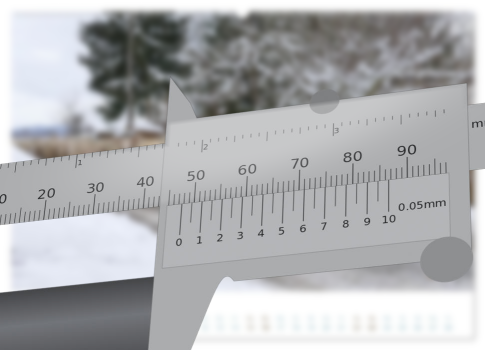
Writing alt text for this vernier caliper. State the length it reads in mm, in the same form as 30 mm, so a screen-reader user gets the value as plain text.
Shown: 47.6 mm
